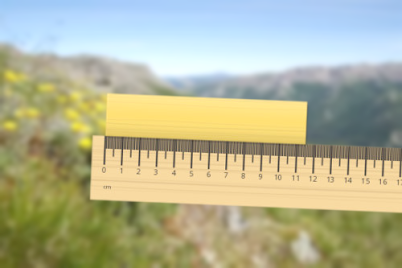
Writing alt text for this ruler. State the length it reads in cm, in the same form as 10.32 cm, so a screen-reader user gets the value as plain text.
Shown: 11.5 cm
